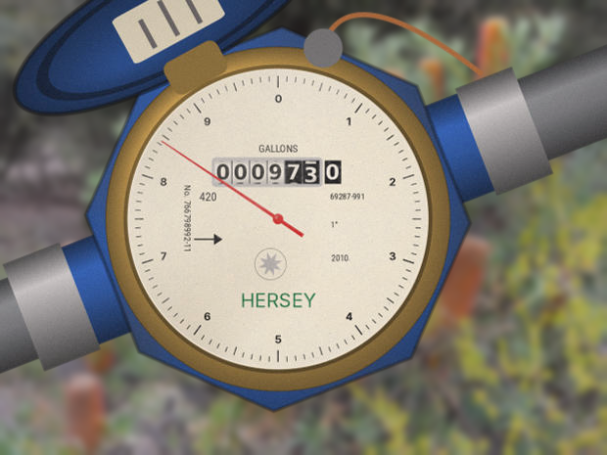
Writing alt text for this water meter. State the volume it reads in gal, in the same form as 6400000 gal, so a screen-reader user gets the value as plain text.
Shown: 9728.4 gal
